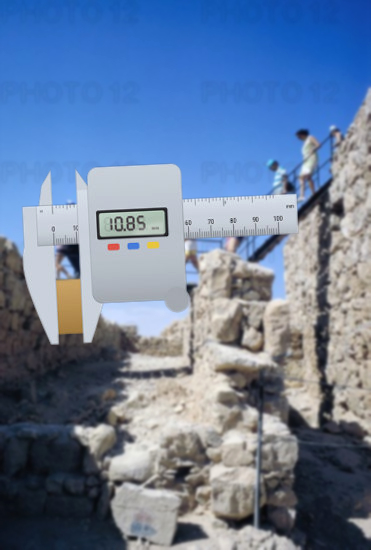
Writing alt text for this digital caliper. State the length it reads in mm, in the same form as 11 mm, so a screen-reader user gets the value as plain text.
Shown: 10.85 mm
